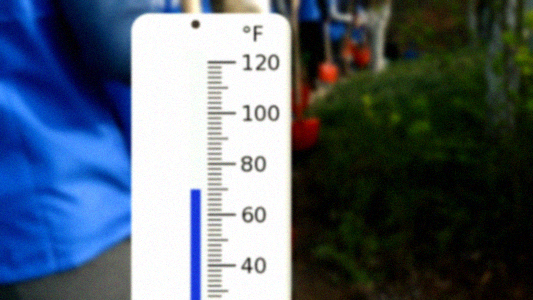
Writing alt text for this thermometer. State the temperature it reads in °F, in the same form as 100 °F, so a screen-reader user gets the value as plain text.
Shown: 70 °F
